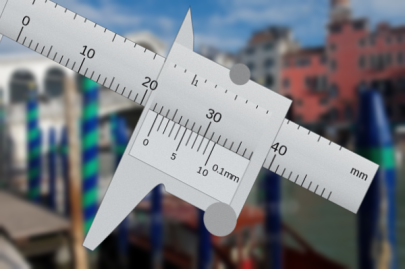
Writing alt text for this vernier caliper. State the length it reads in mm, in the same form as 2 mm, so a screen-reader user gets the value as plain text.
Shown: 22.8 mm
